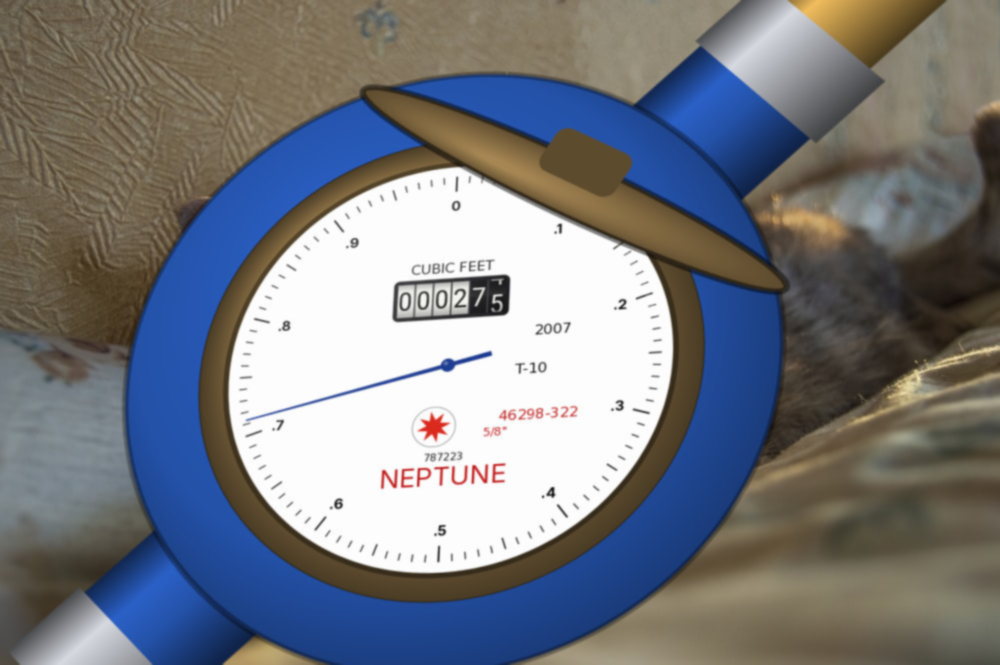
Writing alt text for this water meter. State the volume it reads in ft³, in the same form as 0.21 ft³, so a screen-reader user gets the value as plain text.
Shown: 274.71 ft³
